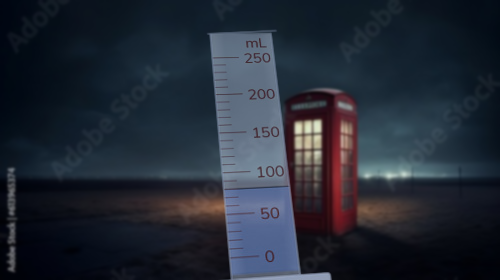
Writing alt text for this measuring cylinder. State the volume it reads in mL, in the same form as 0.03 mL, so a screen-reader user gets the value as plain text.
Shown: 80 mL
